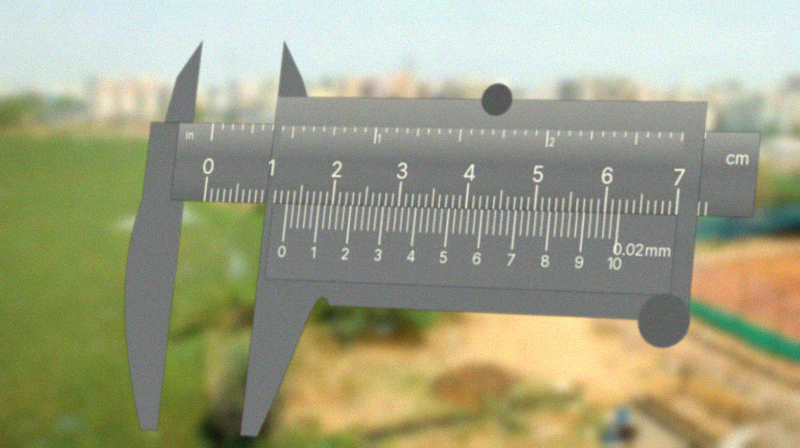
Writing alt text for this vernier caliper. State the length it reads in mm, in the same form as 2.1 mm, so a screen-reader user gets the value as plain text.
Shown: 13.0 mm
